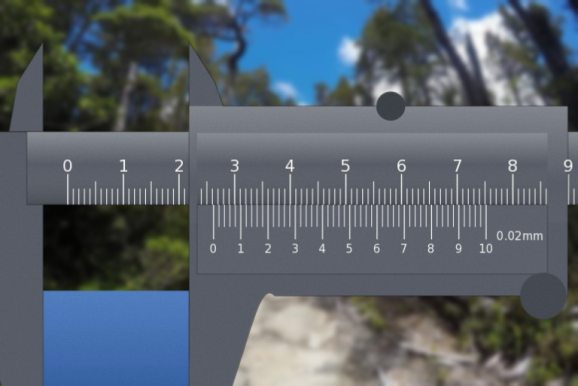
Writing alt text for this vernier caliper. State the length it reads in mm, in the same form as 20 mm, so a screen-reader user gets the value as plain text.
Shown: 26.2 mm
